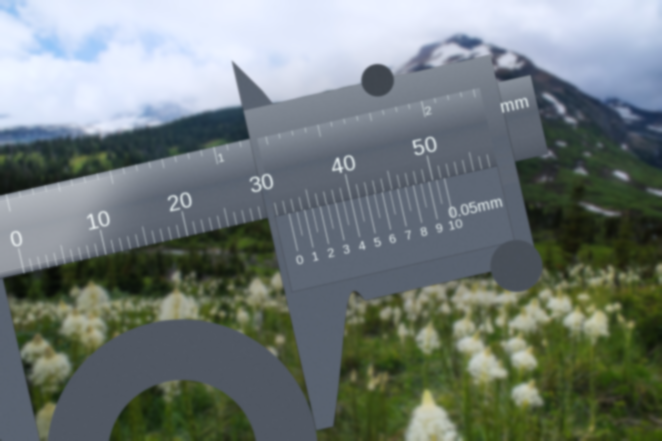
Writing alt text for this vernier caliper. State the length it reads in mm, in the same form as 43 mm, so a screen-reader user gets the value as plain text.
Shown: 32.4 mm
